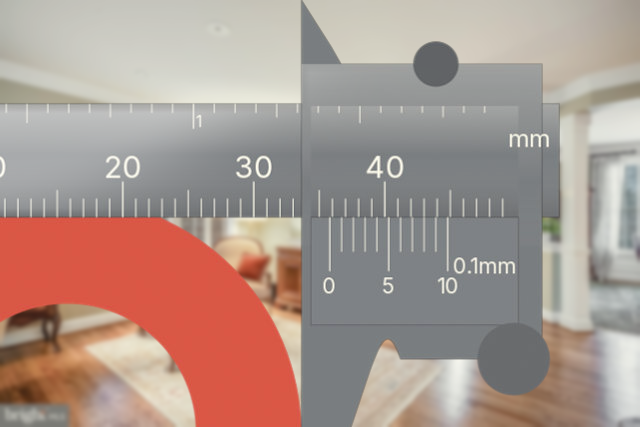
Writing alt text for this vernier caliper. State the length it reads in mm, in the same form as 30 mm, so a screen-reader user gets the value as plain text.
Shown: 35.8 mm
